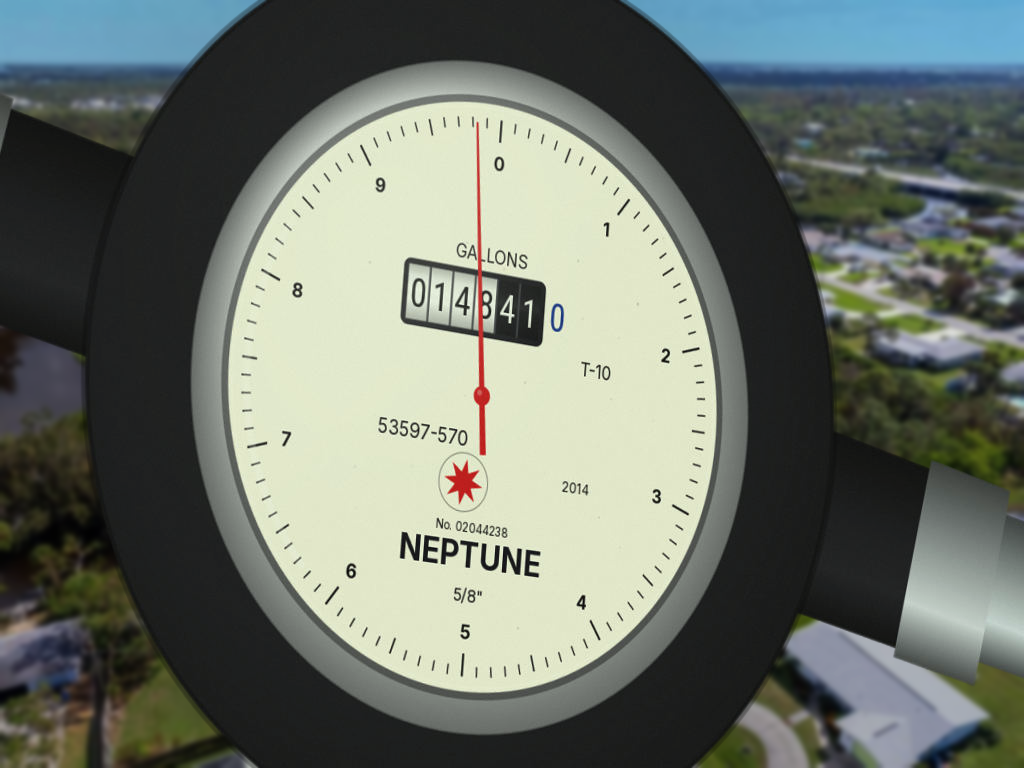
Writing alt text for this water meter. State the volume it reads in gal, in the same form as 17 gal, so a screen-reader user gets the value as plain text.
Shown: 148409.8 gal
